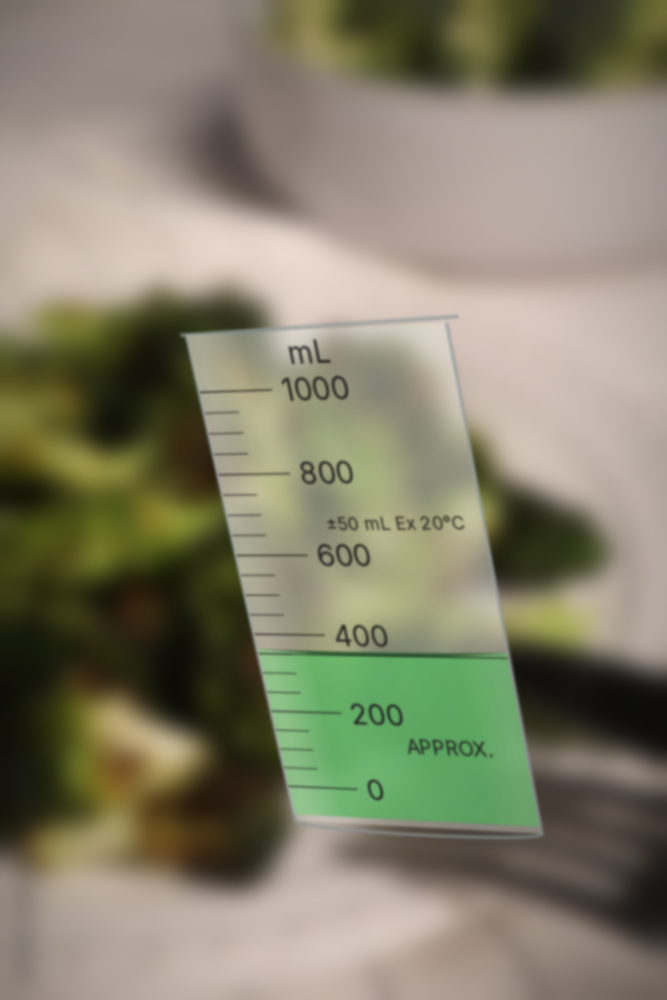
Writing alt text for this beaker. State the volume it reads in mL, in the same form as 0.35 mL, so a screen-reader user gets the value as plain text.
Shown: 350 mL
